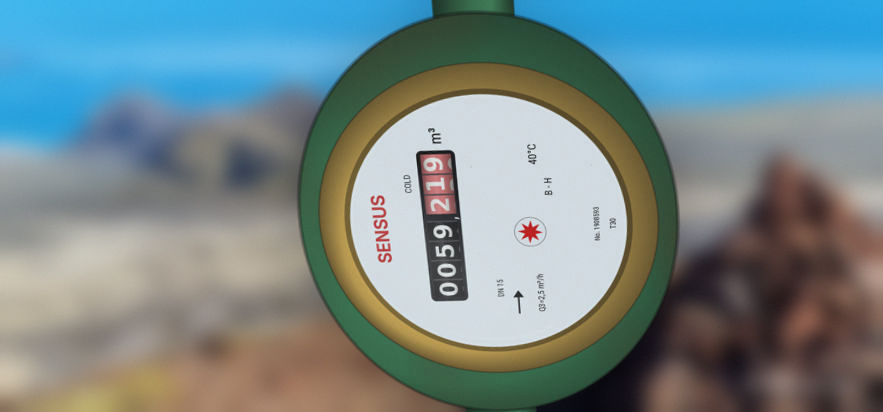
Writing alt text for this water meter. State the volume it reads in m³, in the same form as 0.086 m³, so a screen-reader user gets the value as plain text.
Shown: 59.219 m³
